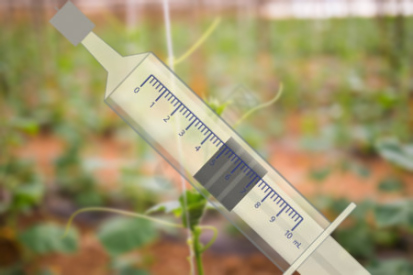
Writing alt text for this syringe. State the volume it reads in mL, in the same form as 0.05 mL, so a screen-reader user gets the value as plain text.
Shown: 4.8 mL
